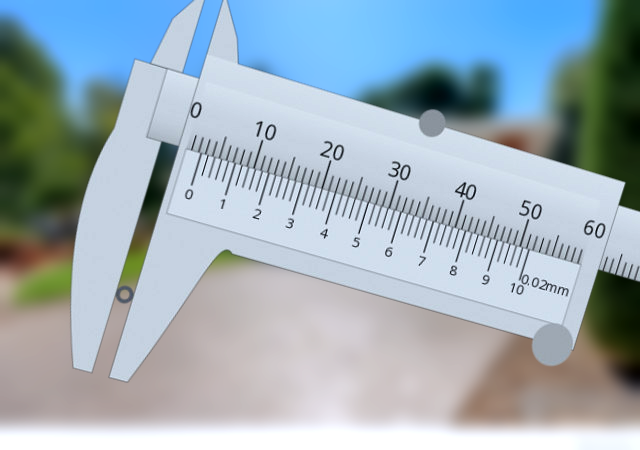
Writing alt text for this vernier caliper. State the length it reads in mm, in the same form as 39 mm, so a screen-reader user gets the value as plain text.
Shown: 2.4 mm
